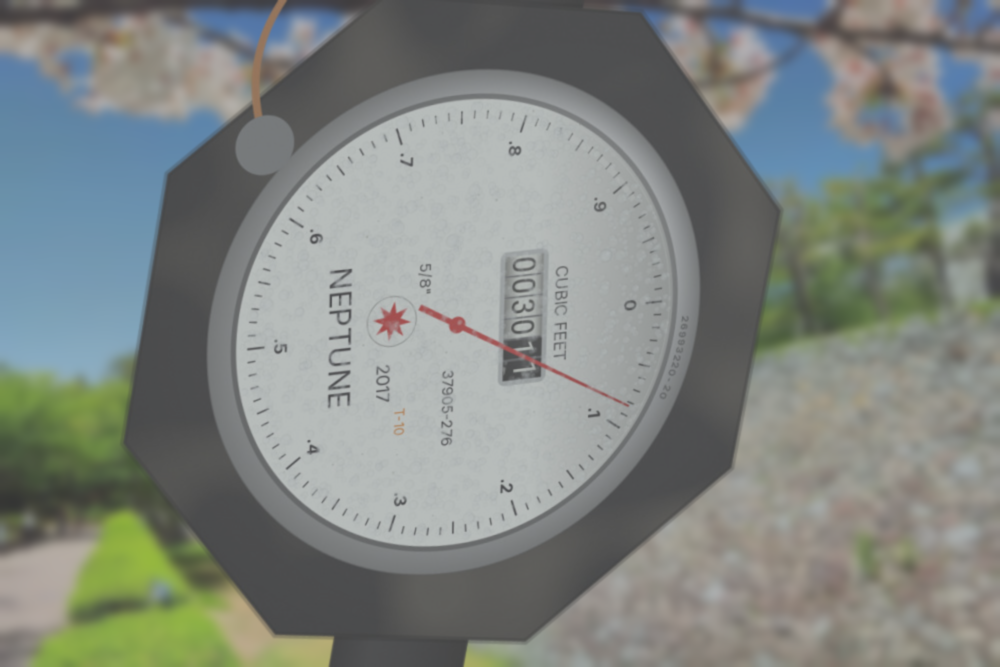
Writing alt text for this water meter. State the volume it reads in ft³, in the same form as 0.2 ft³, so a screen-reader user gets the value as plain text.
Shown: 3011.08 ft³
